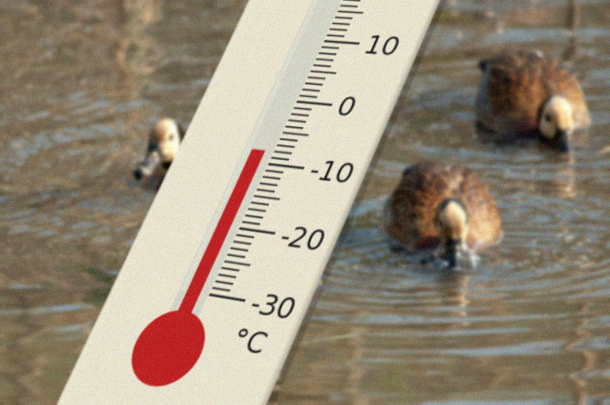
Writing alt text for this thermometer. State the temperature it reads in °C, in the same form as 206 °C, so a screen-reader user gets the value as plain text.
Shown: -8 °C
